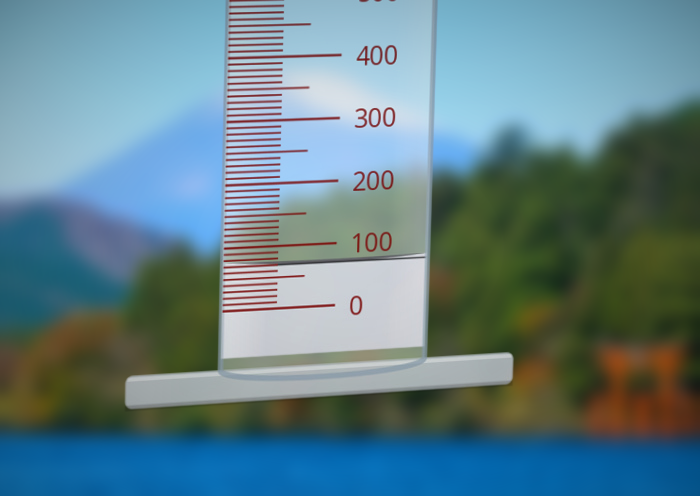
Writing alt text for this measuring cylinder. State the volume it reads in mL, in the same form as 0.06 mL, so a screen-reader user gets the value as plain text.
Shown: 70 mL
